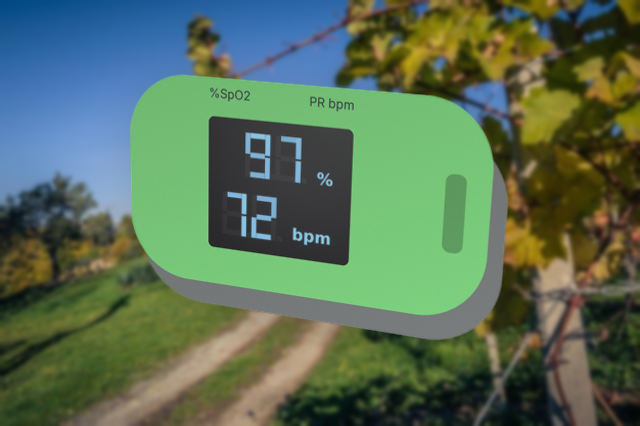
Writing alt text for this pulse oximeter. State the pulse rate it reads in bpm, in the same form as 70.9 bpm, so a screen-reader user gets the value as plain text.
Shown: 72 bpm
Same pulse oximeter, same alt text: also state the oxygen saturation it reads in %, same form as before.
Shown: 97 %
